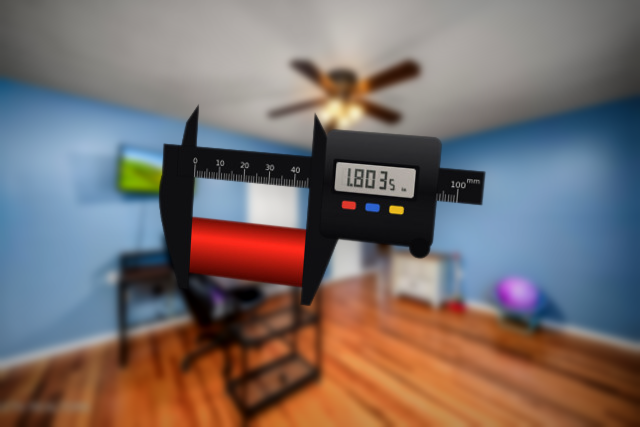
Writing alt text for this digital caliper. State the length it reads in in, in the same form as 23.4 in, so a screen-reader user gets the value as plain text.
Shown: 1.8035 in
